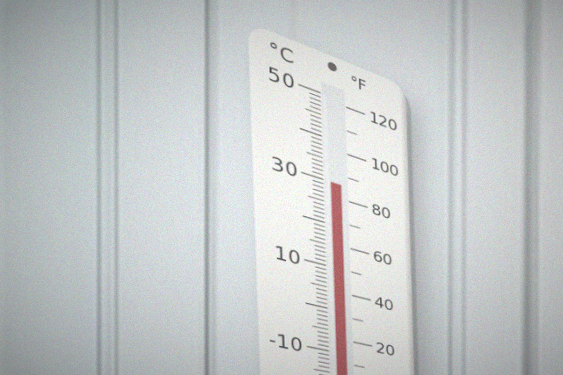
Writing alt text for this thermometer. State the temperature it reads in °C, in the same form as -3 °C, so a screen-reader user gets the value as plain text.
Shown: 30 °C
